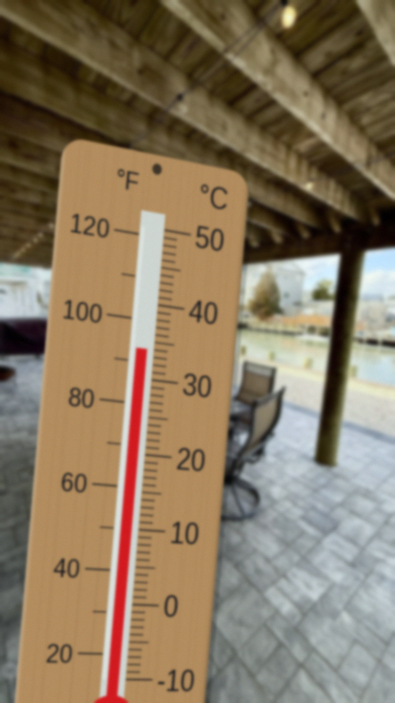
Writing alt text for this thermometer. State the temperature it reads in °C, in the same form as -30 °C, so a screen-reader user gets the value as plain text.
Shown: 34 °C
